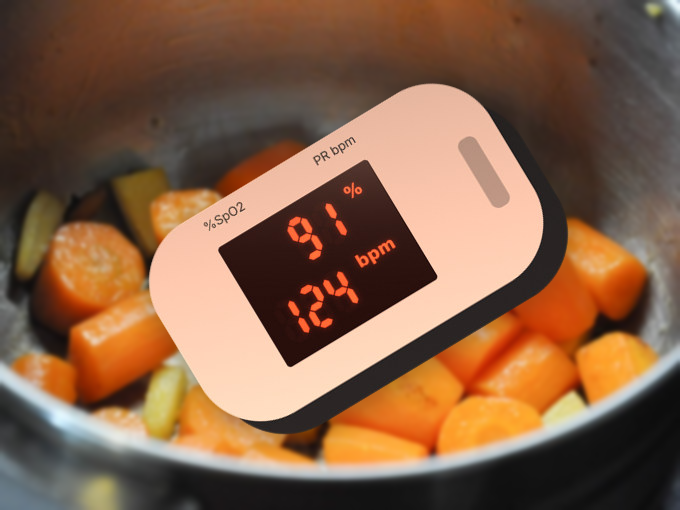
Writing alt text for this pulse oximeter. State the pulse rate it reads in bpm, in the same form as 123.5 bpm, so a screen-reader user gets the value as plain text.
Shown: 124 bpm
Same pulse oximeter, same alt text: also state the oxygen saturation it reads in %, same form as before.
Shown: 91 %
